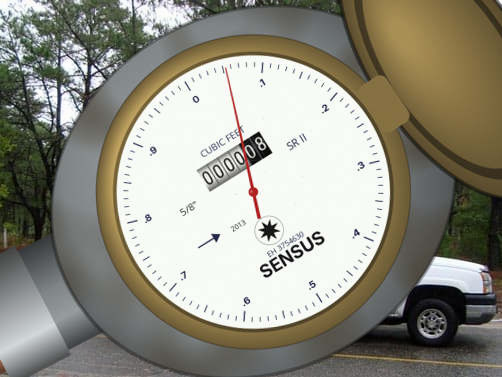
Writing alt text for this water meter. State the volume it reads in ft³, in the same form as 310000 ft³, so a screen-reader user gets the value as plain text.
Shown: 8.05 ft³
